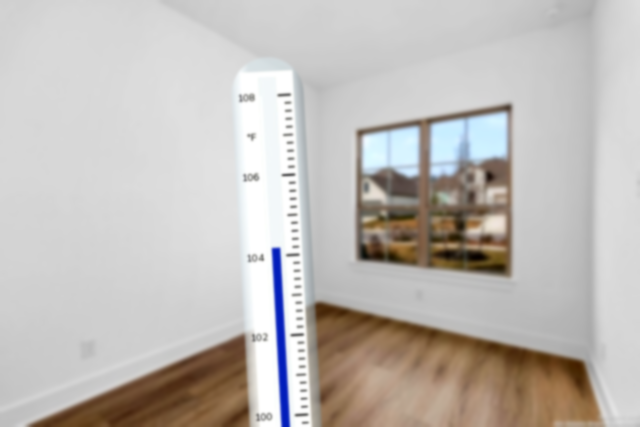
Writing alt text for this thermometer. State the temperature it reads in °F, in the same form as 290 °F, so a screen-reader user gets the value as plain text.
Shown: 104.2 °F
